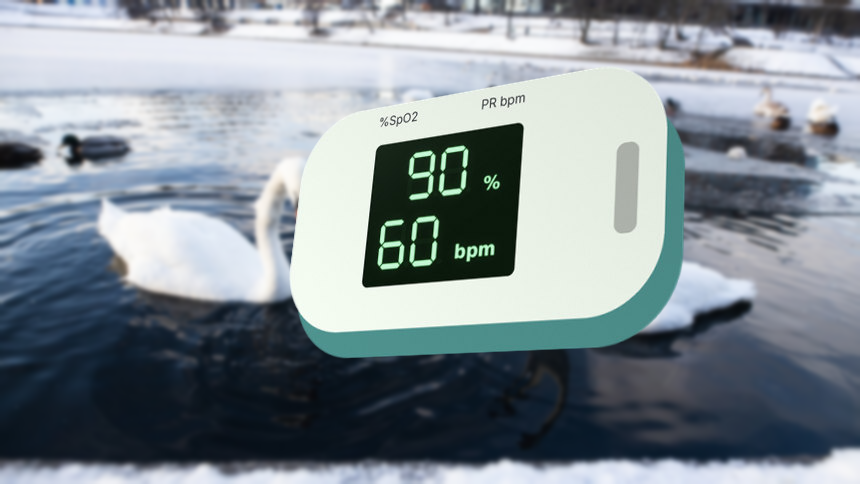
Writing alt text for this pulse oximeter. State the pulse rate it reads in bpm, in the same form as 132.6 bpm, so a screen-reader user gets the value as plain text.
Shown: 60 bpm
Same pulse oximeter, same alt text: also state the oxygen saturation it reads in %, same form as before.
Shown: 90 %
